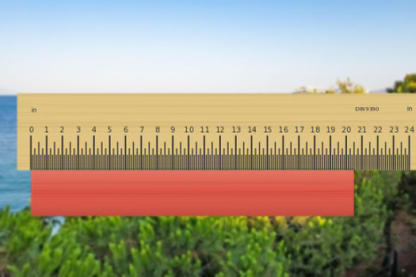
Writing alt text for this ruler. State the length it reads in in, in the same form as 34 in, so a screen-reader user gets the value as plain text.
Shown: 20.5 in
